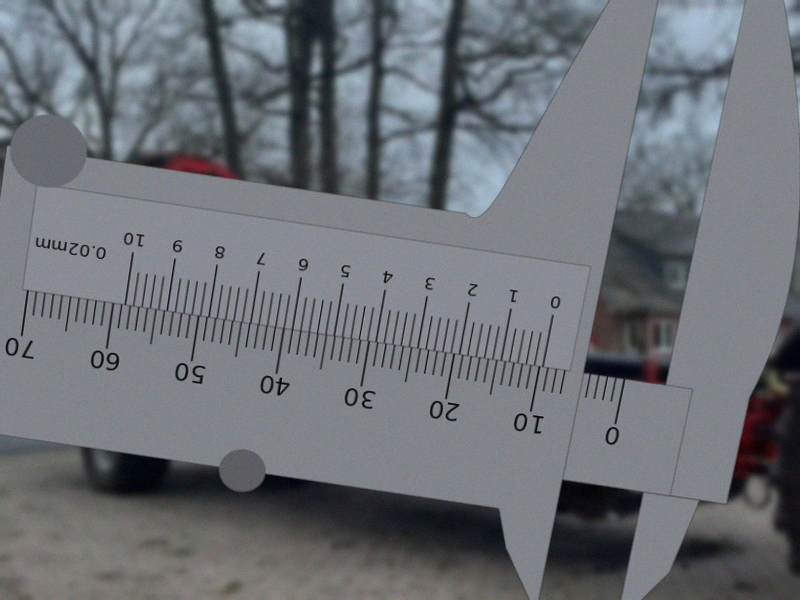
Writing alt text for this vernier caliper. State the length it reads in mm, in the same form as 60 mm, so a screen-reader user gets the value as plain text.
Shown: 9.6 mm
